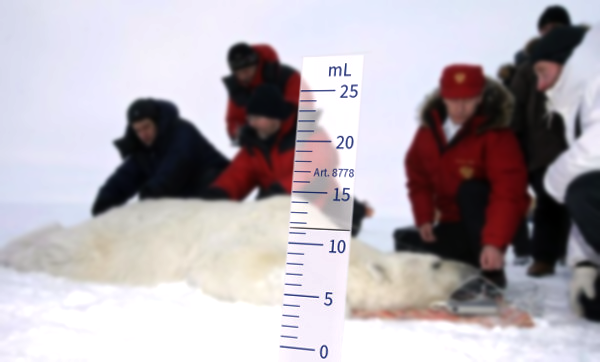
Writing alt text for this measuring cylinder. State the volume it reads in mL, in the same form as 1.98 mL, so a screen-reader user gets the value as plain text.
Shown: 11.5 mL
